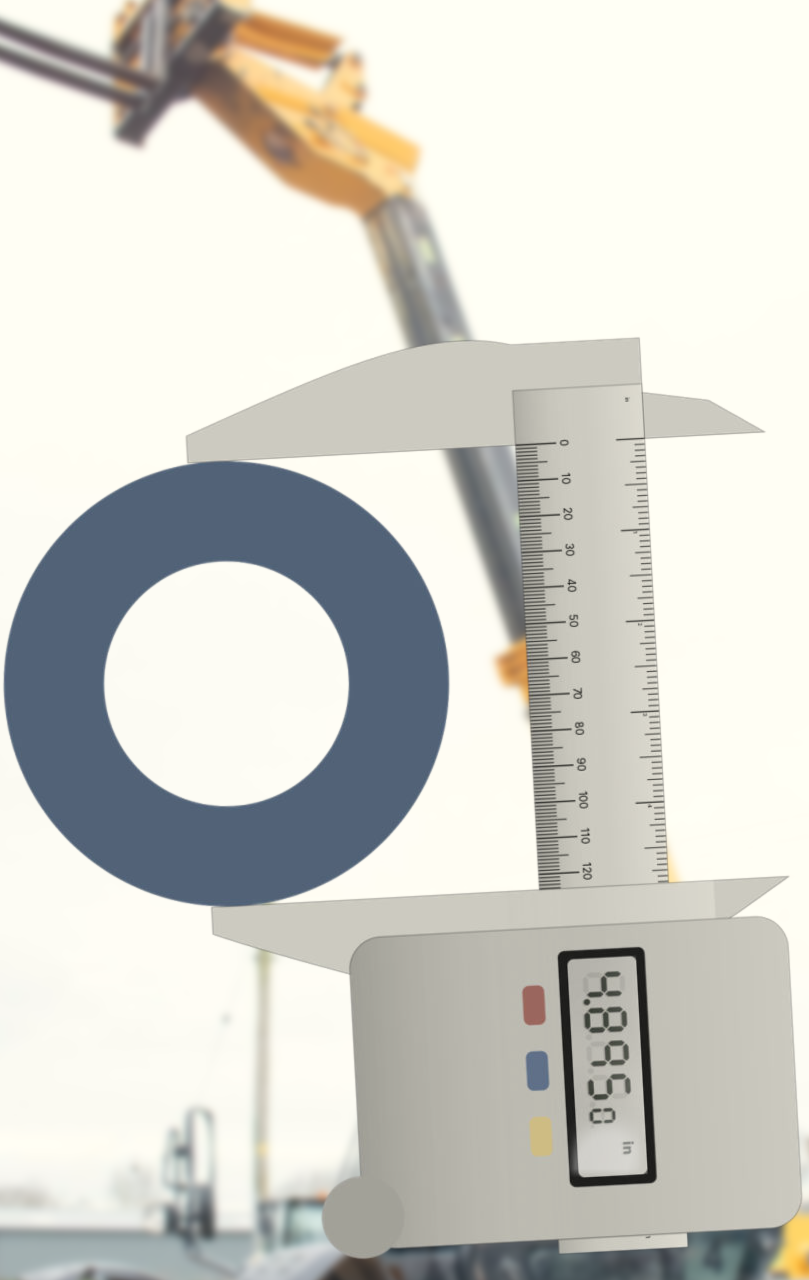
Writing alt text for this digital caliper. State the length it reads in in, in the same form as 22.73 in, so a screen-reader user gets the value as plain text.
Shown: 4.8950 in
